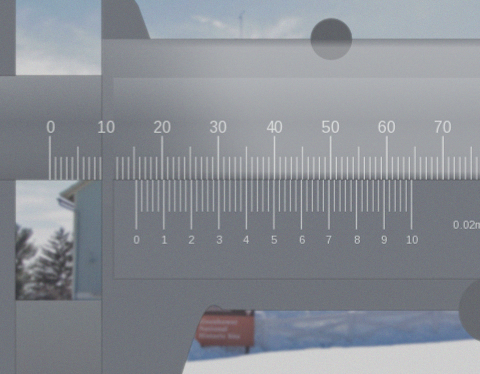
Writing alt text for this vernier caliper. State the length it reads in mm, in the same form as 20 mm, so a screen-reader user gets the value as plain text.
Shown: 15.4 mm
